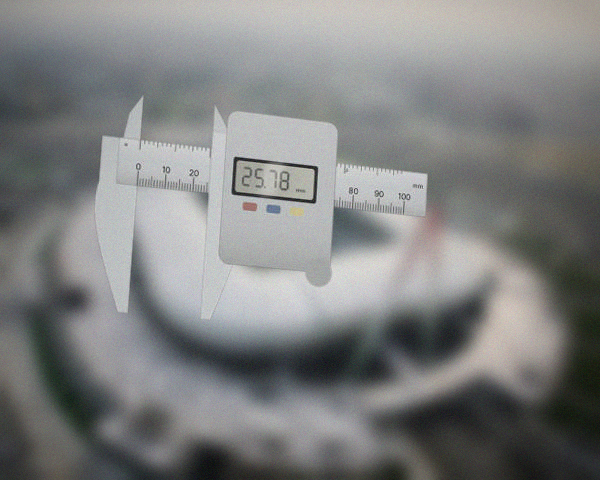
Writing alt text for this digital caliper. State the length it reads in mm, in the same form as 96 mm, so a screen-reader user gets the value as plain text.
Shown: 25.78 mm
